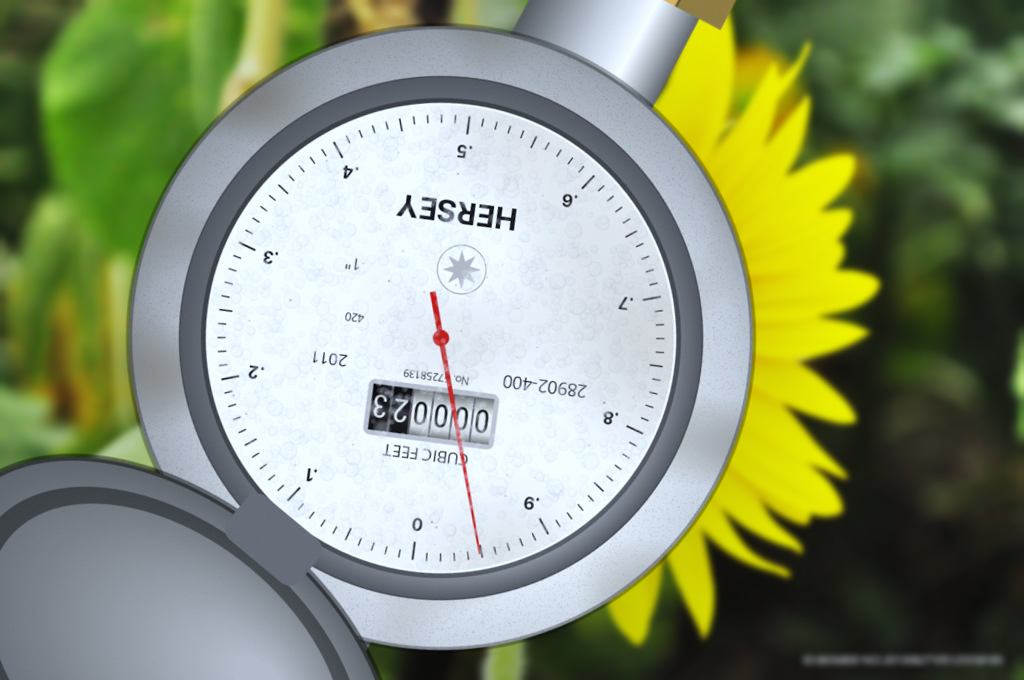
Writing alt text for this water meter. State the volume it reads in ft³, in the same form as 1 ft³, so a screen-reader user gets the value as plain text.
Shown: 22.95 ft³
